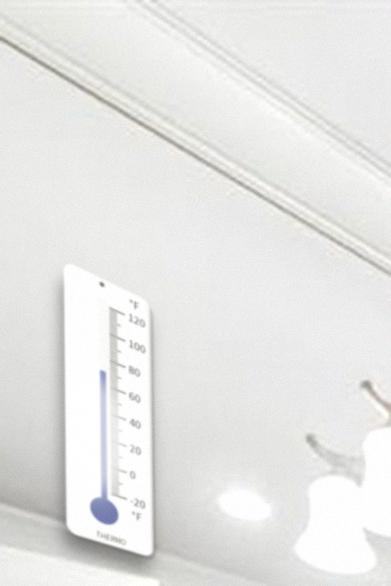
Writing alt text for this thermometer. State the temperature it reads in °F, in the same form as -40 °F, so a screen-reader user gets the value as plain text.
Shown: 70 °F
